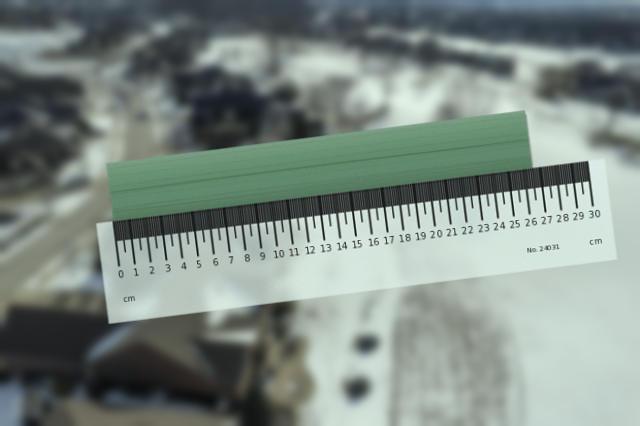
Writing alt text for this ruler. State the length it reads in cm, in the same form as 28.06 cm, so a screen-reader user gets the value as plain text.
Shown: 26.5 cm
